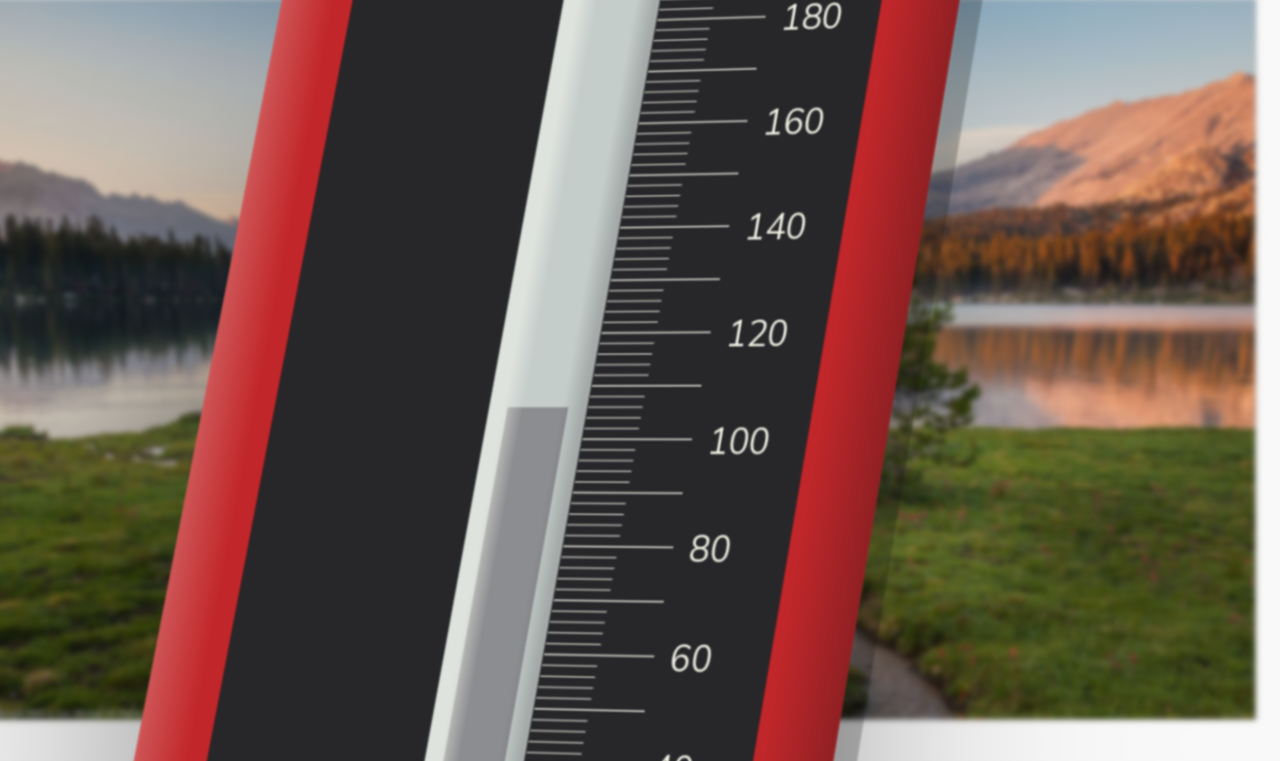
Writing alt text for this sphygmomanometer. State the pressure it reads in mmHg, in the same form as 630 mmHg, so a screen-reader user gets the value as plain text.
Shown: 106 mmHg
